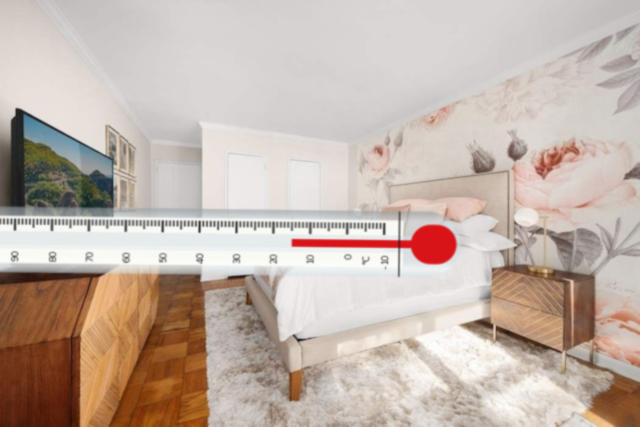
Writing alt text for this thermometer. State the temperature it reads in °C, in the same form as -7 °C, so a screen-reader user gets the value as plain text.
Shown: 15 °C
